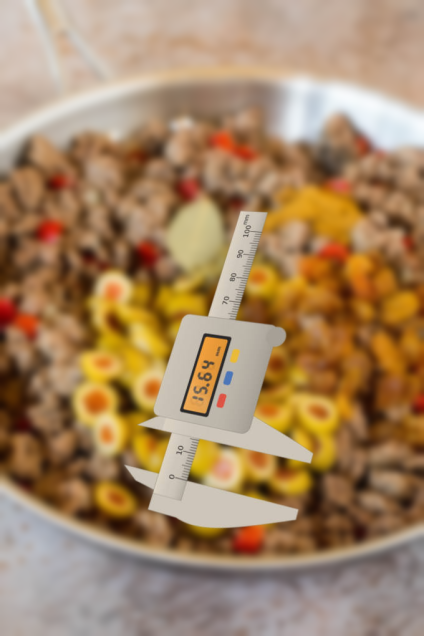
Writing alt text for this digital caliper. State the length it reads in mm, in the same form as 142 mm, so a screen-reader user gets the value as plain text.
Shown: 15.64 mm
